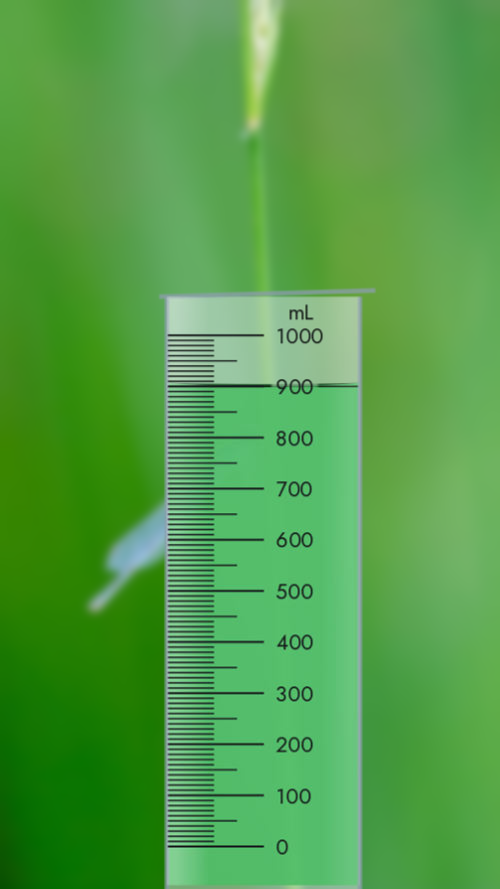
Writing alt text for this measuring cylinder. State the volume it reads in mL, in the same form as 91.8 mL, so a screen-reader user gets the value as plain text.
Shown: 900 mL
